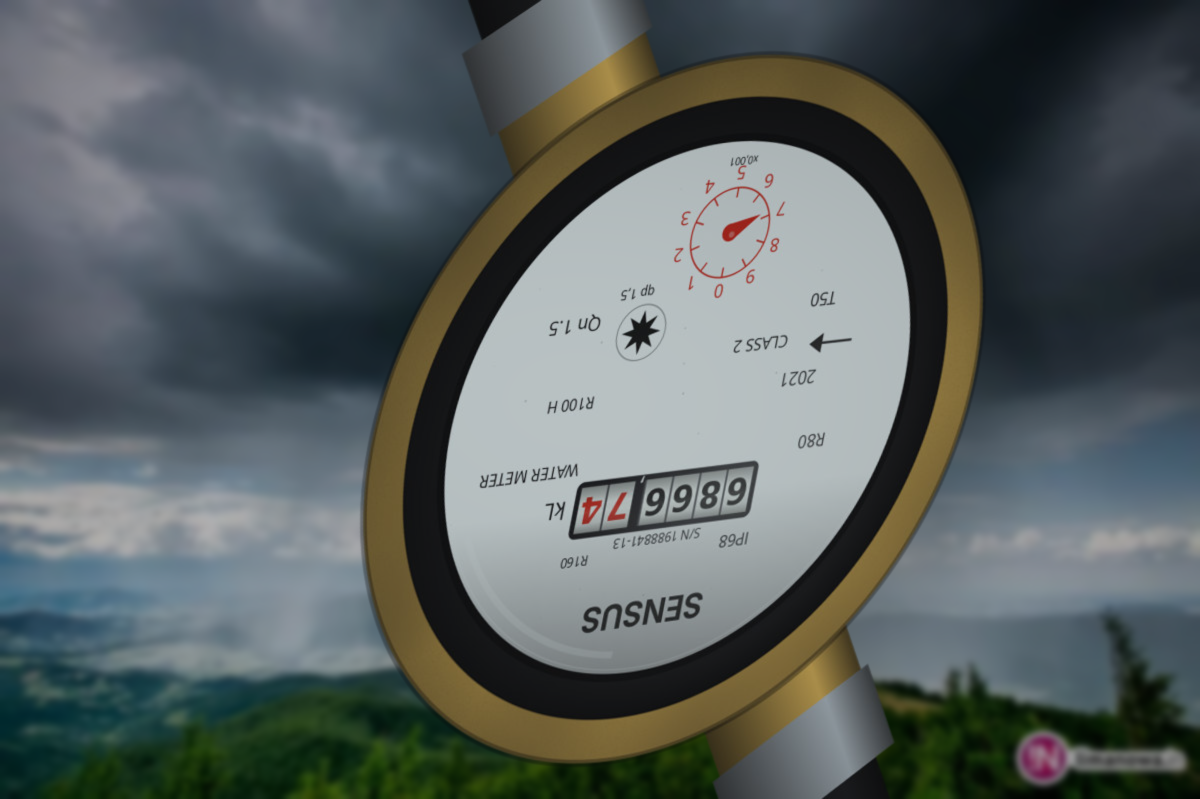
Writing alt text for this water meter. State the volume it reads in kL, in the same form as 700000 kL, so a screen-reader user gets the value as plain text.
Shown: 6866.746 kL
